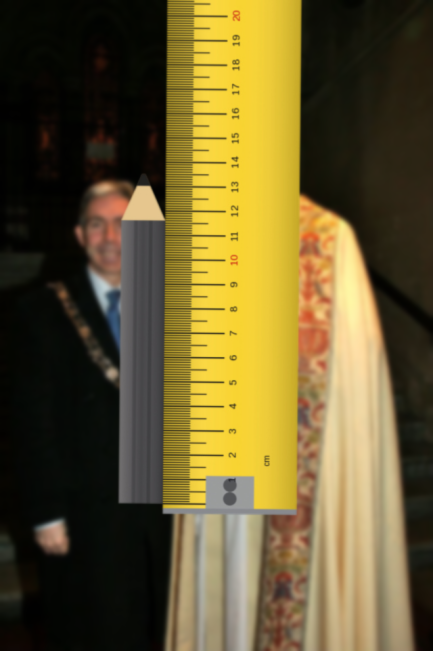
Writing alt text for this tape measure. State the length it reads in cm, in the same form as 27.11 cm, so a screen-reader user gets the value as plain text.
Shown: 13.5 cm
